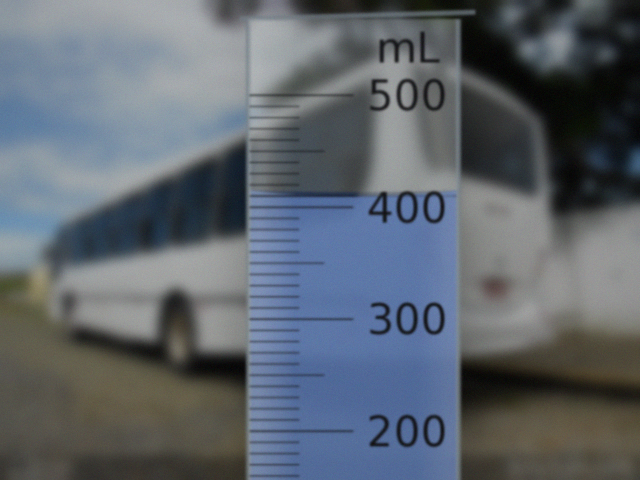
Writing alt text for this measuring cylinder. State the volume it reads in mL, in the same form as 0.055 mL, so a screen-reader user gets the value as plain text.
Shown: 410 mL
